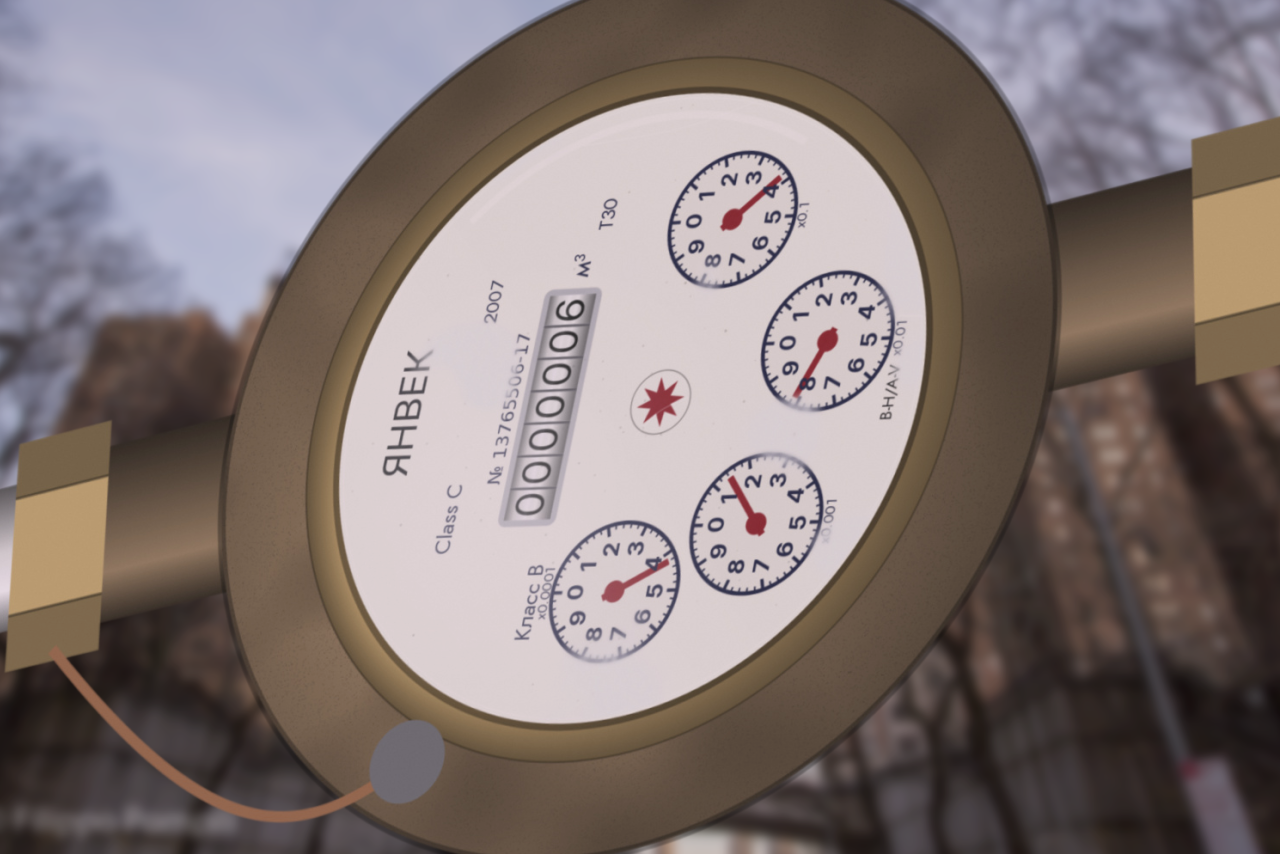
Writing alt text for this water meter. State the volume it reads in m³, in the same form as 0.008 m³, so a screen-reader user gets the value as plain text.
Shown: 6.3814 m³
